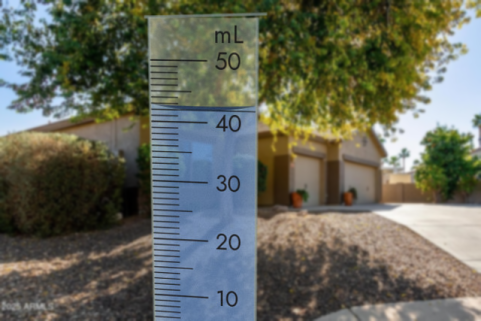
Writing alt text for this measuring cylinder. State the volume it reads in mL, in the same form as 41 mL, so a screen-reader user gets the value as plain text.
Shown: 42 mL
